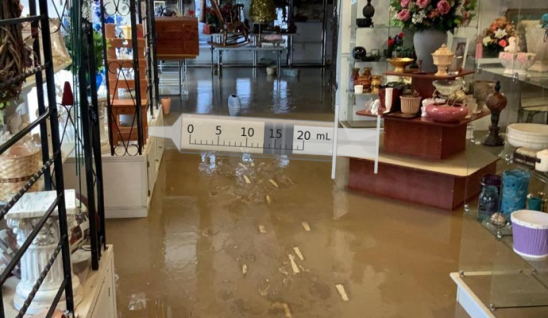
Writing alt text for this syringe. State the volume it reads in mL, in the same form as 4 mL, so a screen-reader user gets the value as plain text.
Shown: 13 mL
